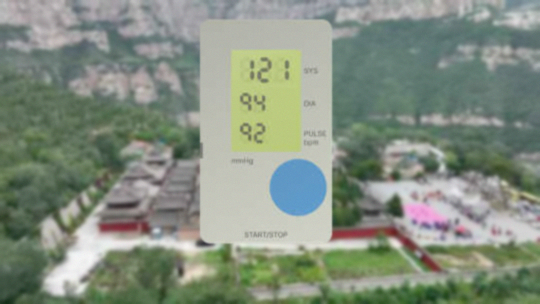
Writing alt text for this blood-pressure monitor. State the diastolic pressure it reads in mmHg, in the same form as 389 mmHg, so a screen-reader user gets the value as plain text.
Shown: 94 mmHg
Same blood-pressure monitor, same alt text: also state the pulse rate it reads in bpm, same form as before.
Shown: 92 bpm
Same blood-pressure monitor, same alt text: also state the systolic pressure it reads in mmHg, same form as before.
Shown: 121 mmHg
